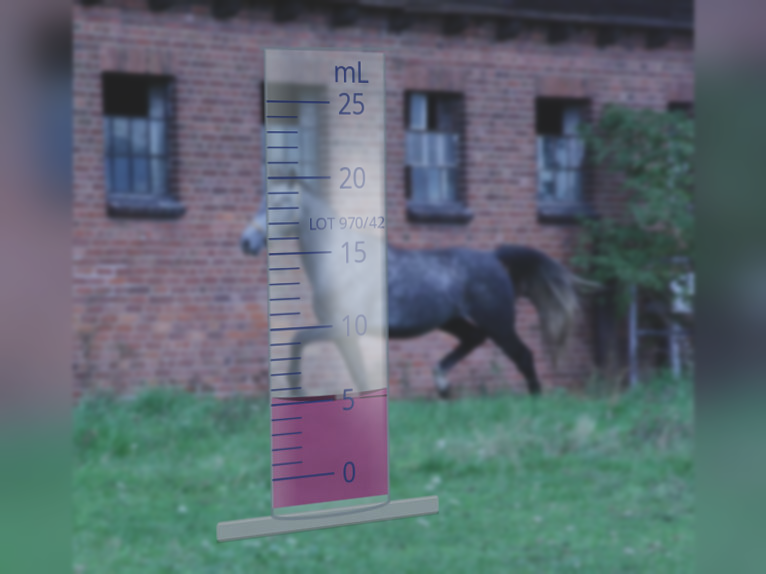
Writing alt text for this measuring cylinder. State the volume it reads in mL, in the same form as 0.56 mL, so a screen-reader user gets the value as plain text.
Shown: 5 mL
